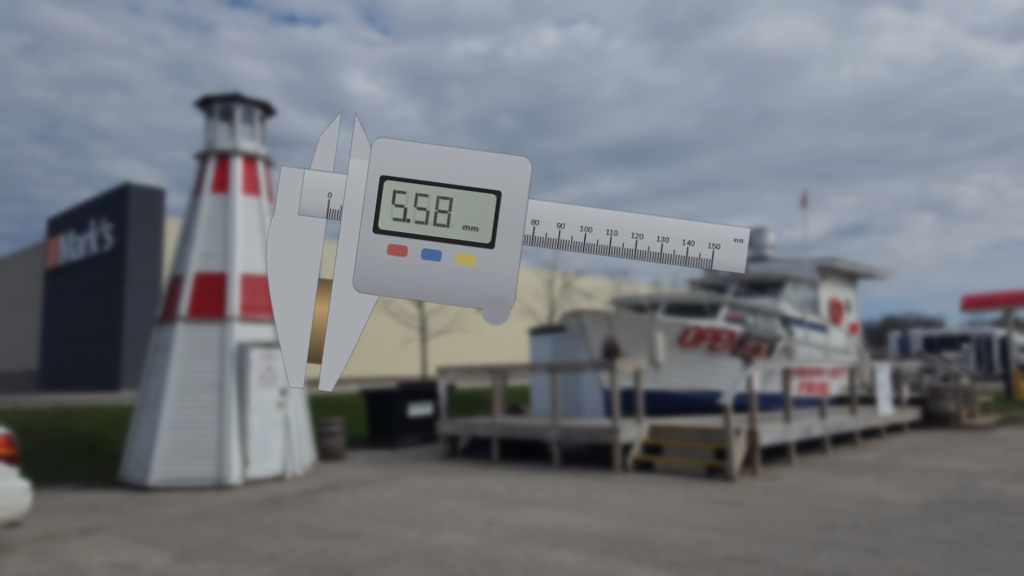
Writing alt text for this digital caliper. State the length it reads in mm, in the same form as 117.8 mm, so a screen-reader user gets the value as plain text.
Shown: 5.58 mm
